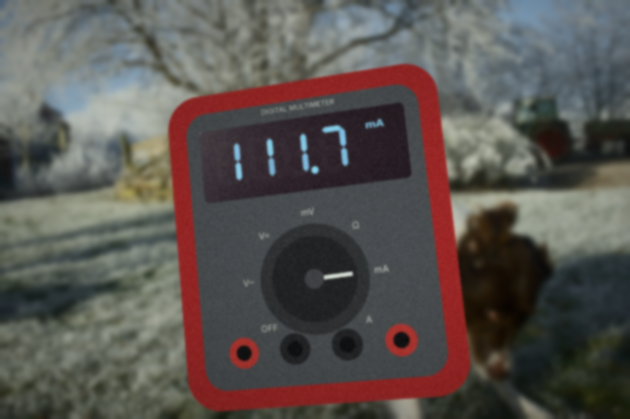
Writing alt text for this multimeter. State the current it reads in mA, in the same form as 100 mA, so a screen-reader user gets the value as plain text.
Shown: 111.7 mA
